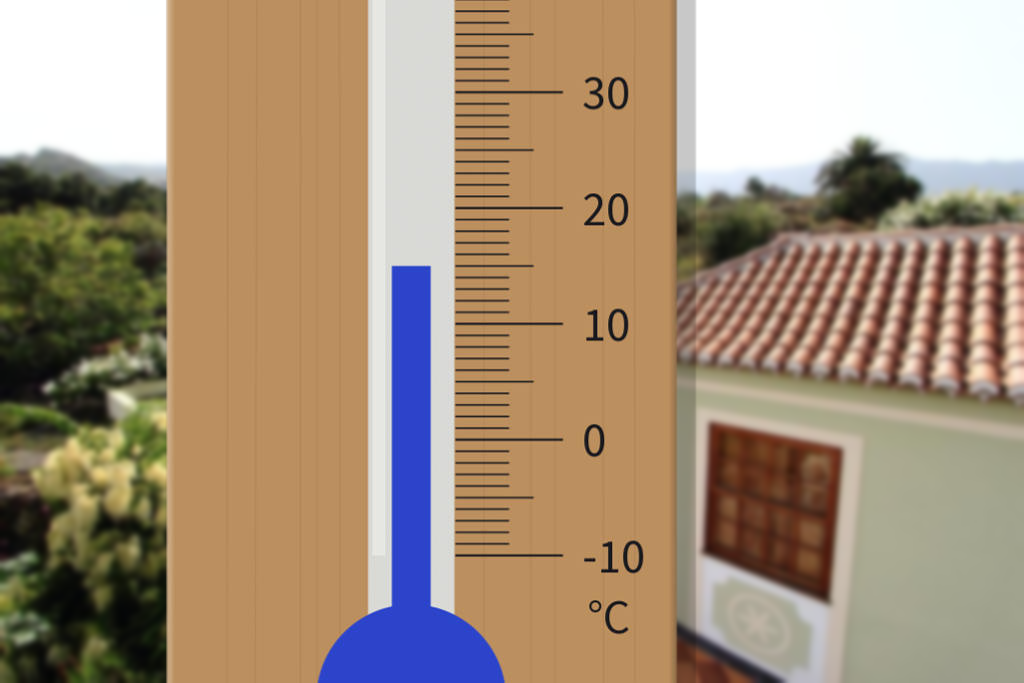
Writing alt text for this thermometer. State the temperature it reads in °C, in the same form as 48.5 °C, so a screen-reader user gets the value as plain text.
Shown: 15 °C
